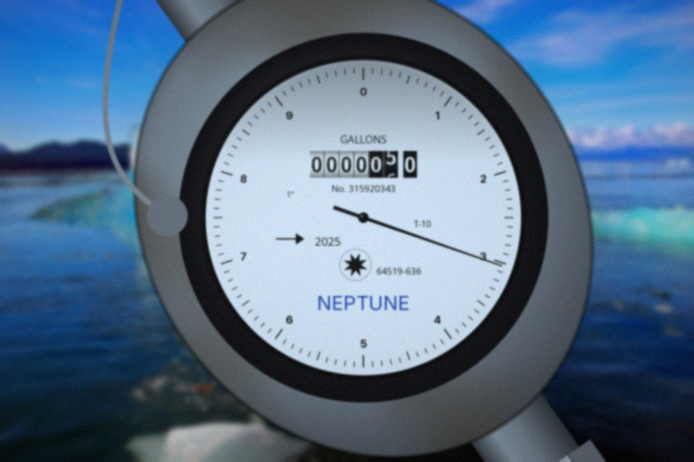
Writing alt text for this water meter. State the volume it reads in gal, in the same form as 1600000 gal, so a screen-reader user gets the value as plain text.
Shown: 53.0 gal
